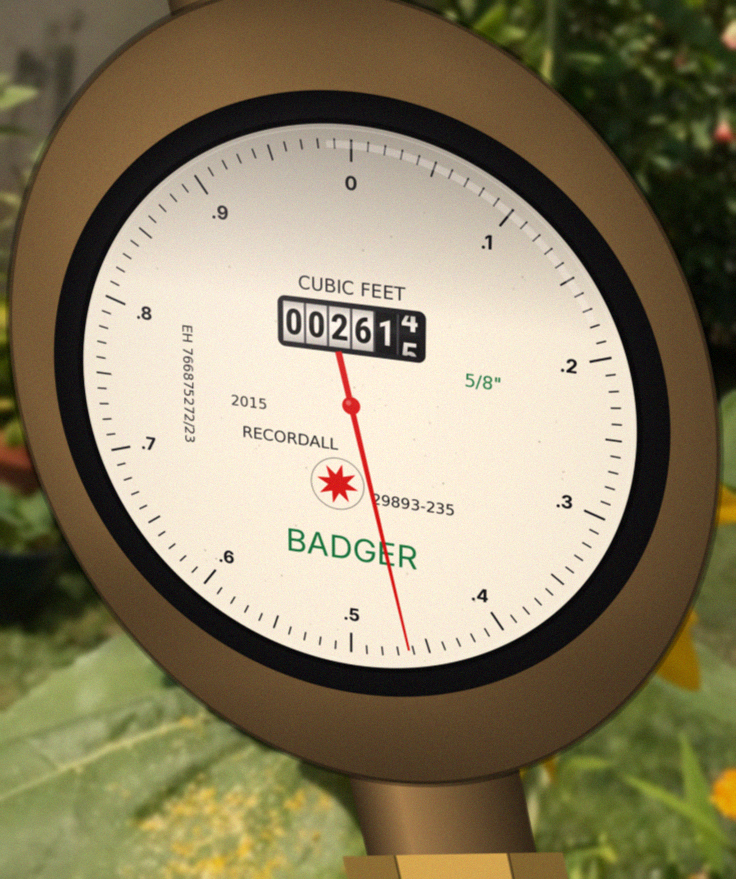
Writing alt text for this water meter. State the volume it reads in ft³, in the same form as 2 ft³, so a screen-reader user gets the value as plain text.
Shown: 2614.46 ft³
